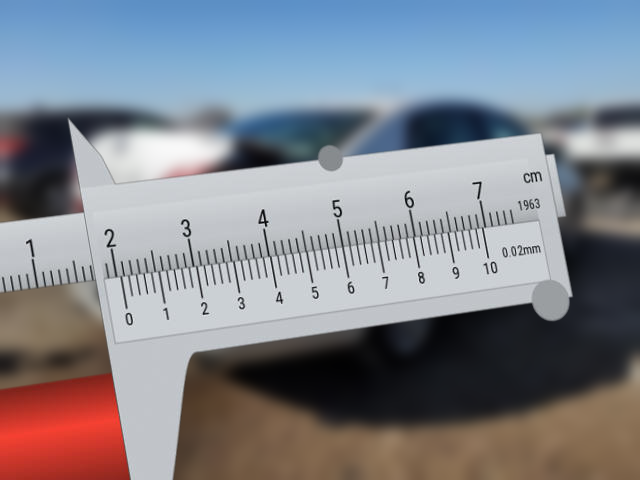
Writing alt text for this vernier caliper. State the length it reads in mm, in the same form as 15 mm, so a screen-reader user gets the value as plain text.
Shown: 20.6 mm
